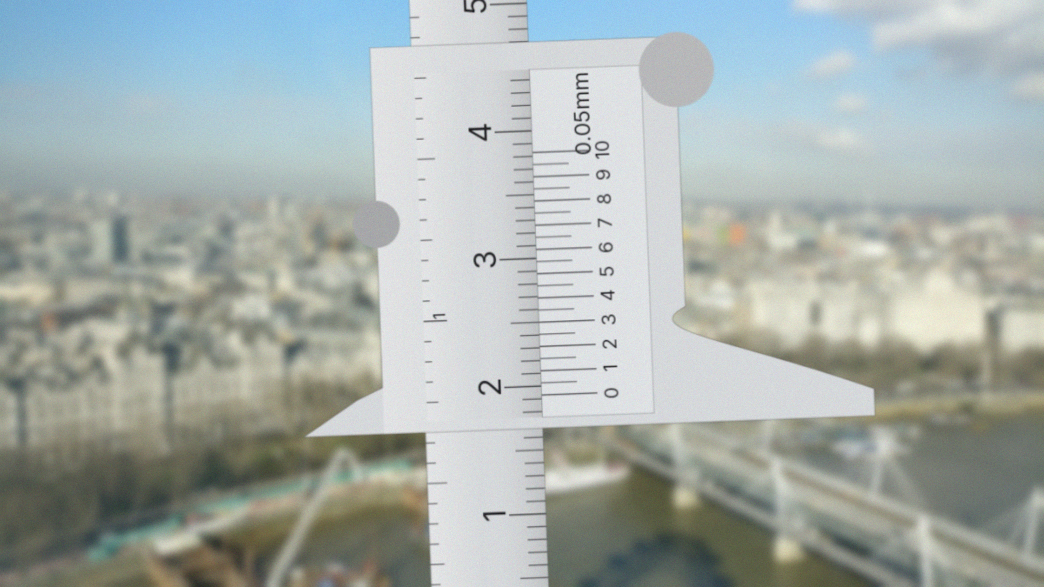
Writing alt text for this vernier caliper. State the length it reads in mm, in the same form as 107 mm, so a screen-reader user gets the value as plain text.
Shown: 19.3 mm
